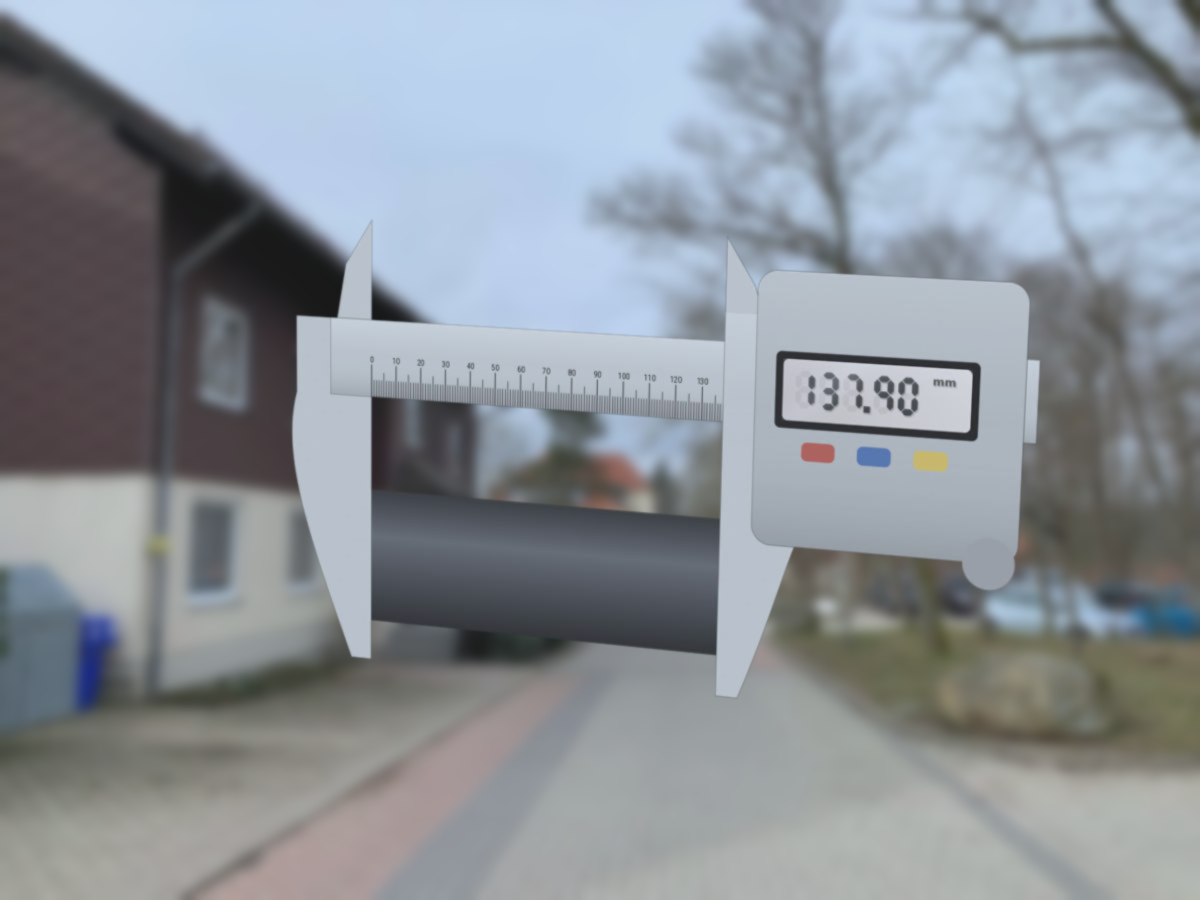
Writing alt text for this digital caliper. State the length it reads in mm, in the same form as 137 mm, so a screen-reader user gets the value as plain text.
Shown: 137.90 mm
